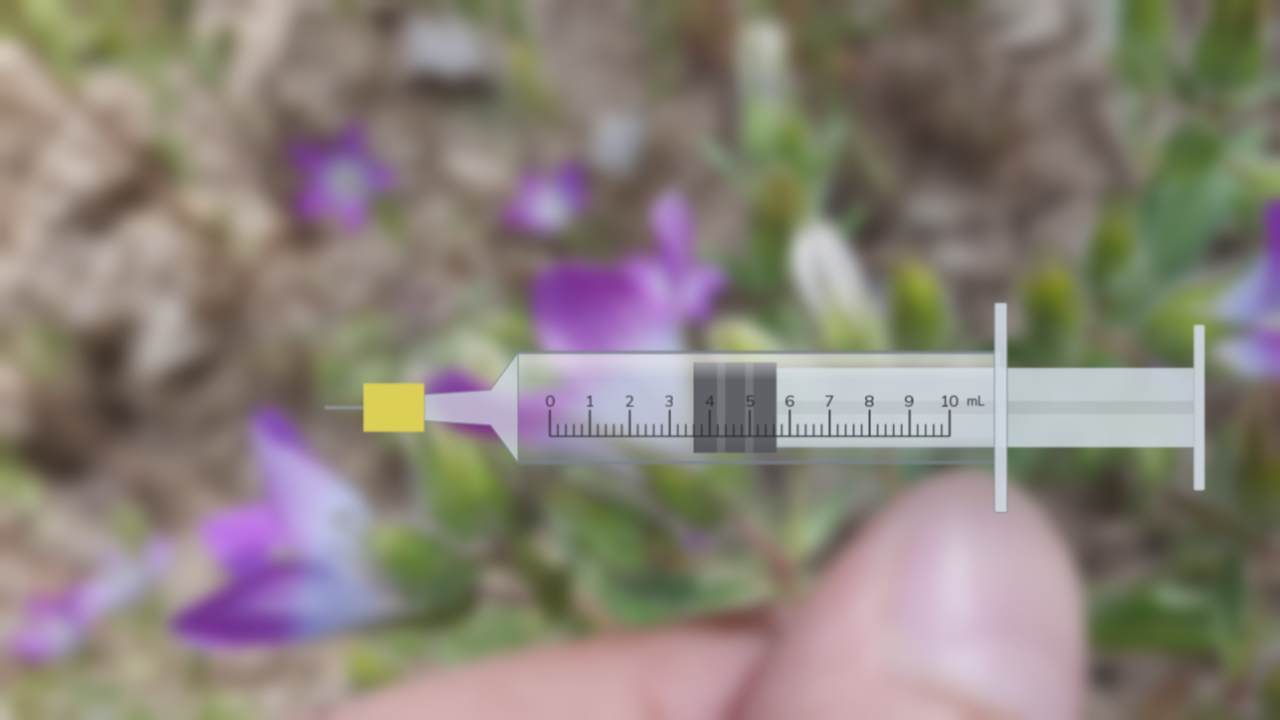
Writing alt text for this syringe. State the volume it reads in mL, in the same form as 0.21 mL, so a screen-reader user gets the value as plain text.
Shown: 3.6 mL
